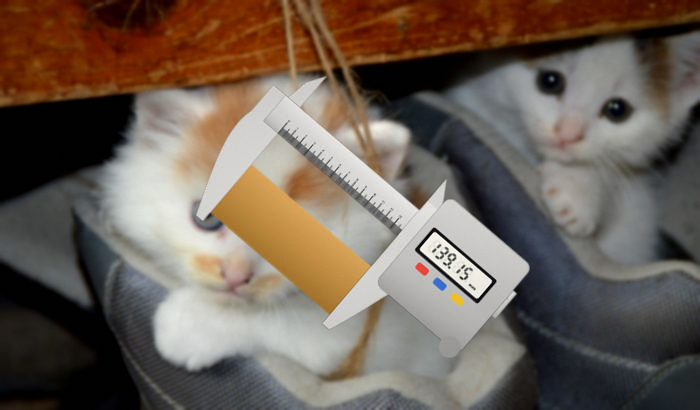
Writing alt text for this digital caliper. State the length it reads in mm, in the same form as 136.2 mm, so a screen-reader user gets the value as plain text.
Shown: 139.15 mm
